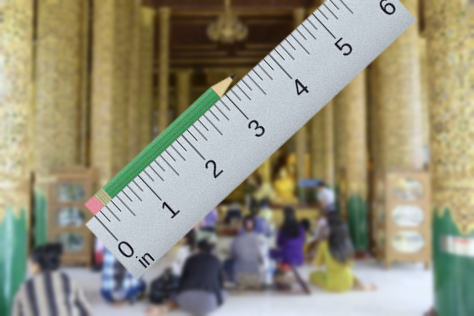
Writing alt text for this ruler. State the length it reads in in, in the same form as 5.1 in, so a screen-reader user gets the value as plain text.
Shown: 3.375 in
